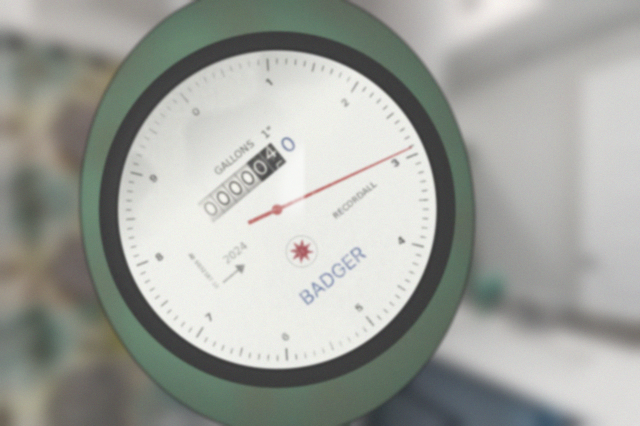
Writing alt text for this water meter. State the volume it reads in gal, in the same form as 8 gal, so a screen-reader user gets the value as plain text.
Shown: 42.9 gal
